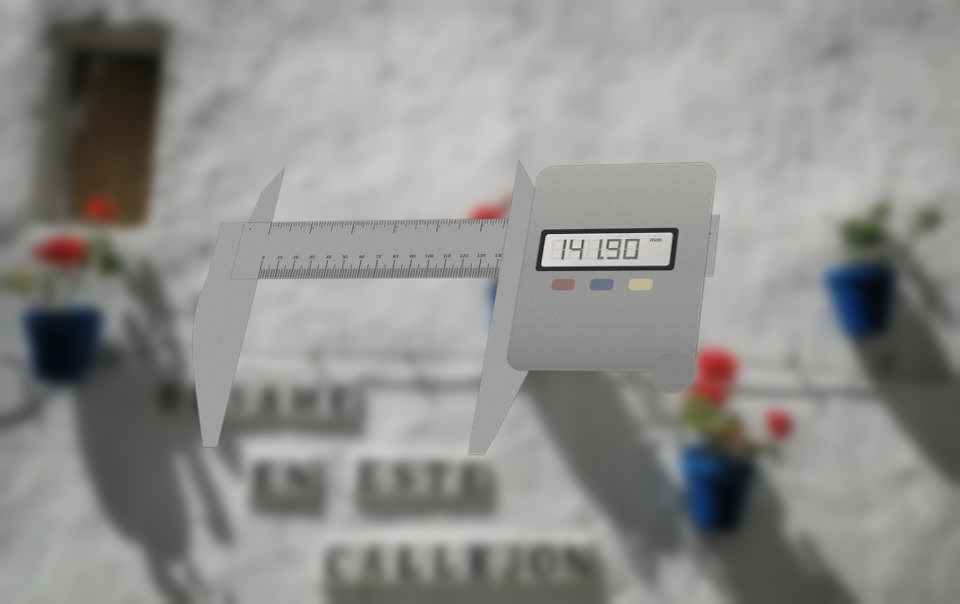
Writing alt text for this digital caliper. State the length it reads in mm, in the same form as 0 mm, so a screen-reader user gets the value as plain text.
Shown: 141.90 mm
